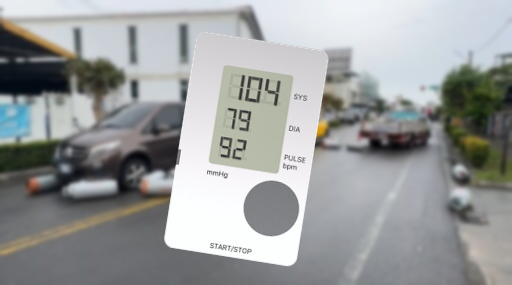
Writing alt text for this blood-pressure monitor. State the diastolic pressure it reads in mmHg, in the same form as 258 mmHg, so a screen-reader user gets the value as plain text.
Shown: 79 mmHg
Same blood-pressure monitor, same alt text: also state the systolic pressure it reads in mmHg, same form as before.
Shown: 104 mmHg
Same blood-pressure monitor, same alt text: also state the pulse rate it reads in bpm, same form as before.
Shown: 92 bpm
